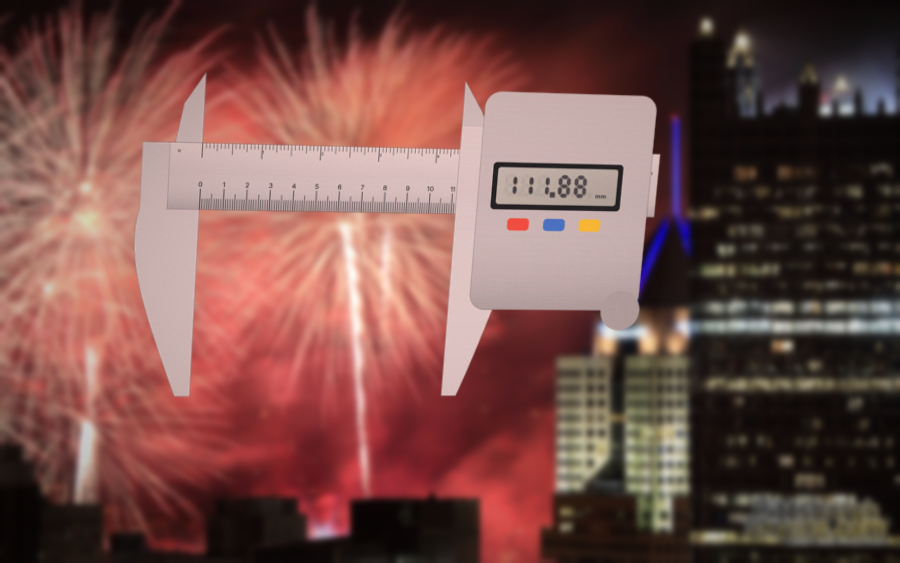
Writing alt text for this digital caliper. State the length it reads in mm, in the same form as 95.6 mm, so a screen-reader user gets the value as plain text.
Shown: 111.88 mm
